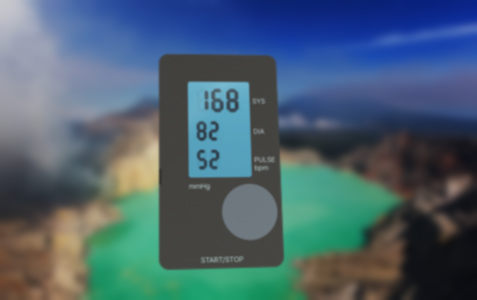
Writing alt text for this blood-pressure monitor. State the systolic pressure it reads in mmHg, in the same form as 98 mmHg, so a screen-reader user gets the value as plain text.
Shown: 168 mmHg
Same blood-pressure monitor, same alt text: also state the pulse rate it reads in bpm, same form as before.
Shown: 52 bpm
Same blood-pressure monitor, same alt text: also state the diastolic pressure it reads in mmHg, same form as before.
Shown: 82 mmHg
